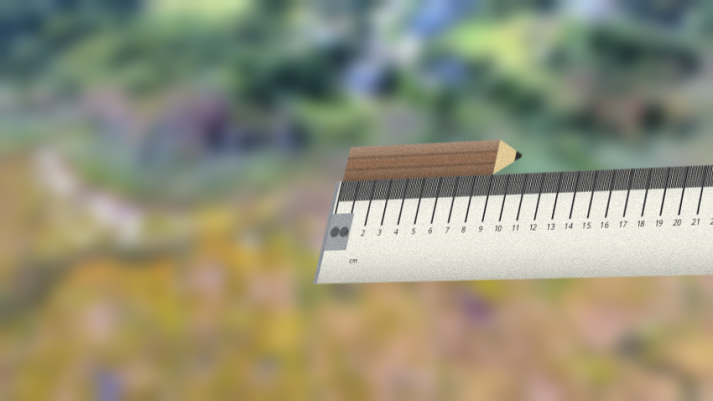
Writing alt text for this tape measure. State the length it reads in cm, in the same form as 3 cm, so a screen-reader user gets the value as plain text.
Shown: 10.5 cm
